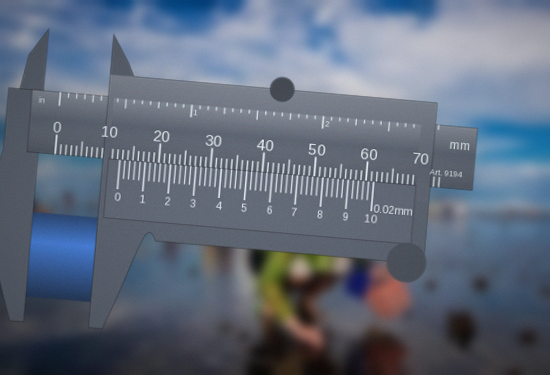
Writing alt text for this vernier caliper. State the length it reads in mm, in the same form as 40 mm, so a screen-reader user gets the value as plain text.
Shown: 12.5 mm
